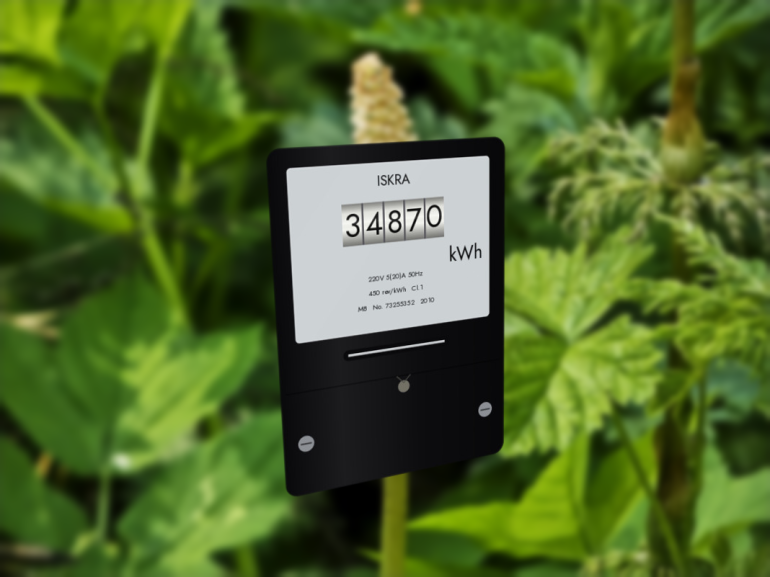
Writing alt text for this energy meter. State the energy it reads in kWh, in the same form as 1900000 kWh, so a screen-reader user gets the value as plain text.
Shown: 34870 kWh
